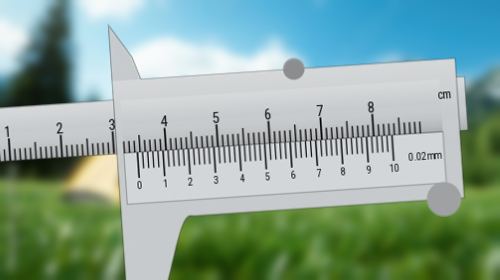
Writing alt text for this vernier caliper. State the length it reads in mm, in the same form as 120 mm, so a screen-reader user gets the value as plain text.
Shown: 34.5 mm
